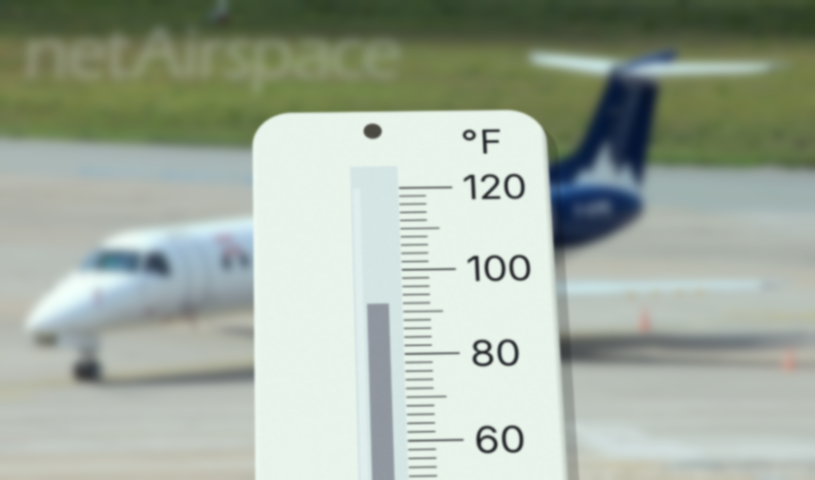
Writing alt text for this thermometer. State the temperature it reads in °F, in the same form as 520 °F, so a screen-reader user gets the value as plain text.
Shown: 92 °F
